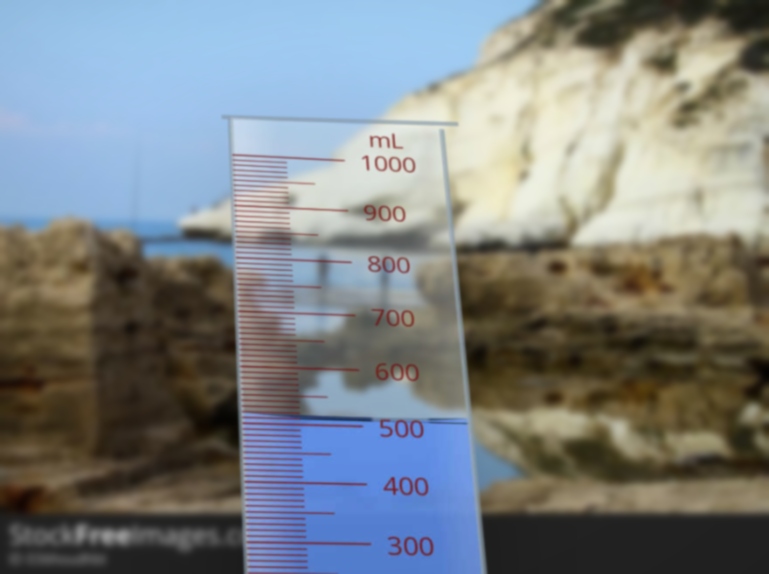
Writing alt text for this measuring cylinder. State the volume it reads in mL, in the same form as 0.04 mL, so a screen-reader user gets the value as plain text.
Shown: 510 mL
